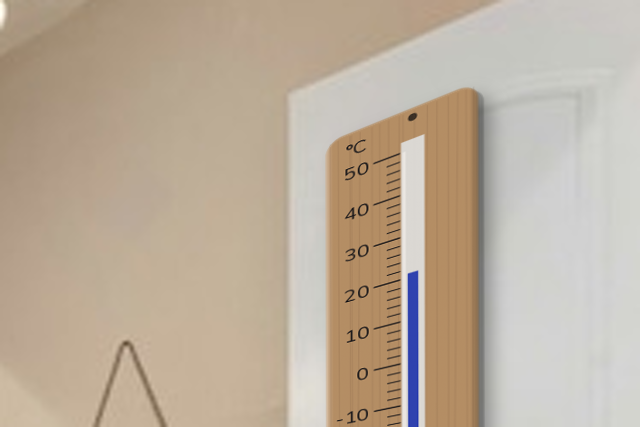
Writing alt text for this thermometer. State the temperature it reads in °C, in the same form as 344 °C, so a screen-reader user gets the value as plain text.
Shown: 21 °C
